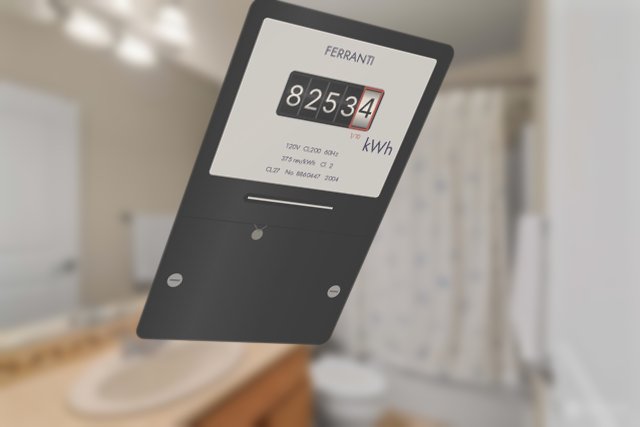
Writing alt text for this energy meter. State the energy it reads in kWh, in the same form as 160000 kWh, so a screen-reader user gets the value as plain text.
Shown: 8253.4 kWh
